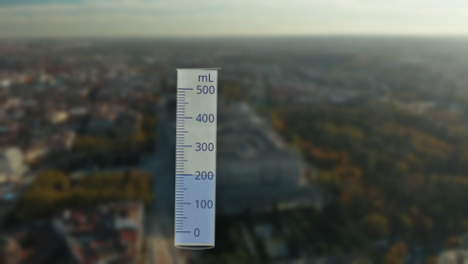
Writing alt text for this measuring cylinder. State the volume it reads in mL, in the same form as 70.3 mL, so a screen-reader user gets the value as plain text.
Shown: 200 mL
